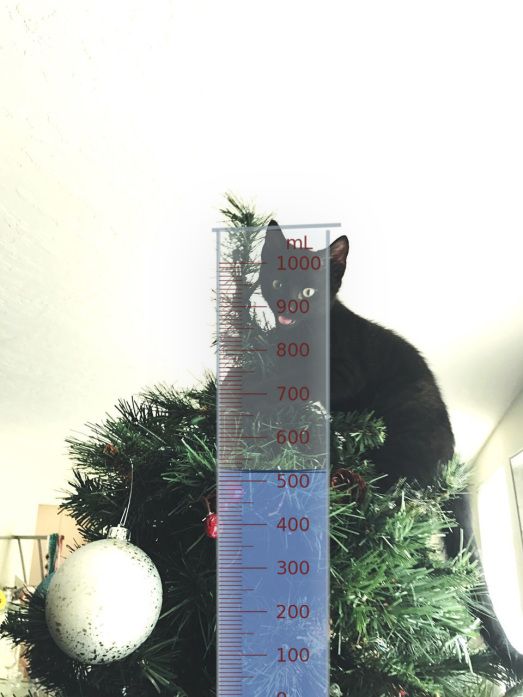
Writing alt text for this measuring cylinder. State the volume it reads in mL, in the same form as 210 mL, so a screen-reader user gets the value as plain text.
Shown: 520 mL
